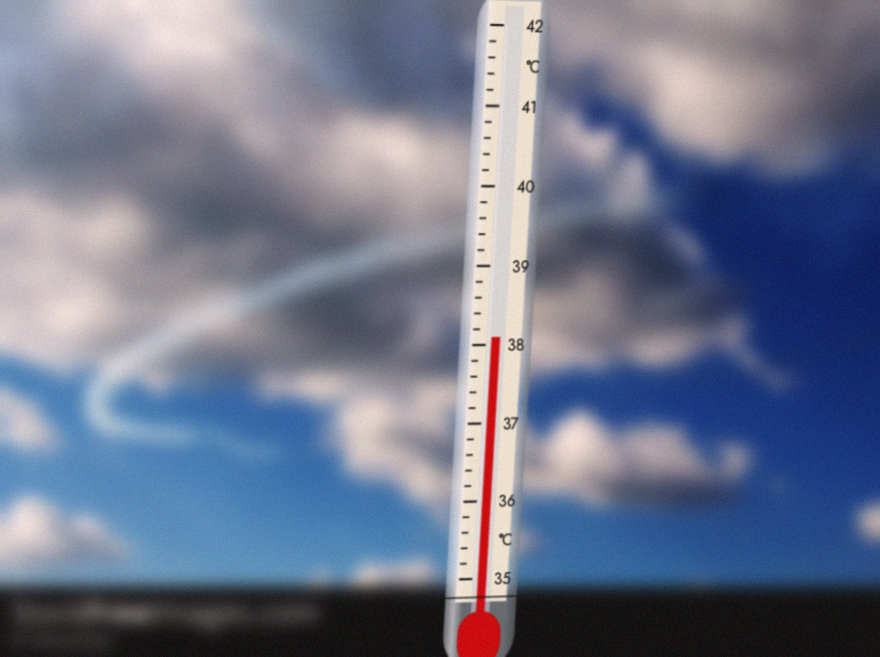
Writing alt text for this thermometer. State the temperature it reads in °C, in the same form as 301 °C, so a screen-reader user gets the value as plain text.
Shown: 38.1 °C
